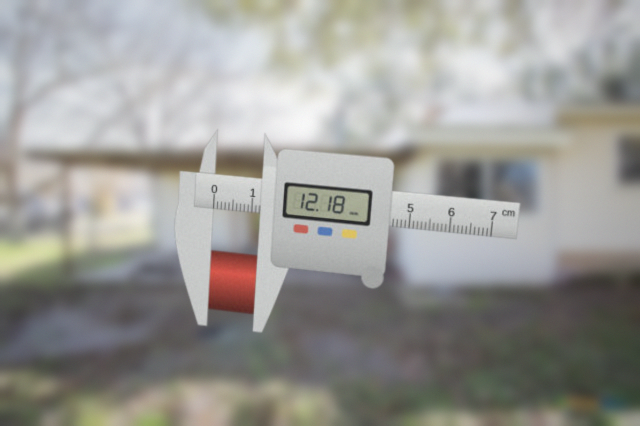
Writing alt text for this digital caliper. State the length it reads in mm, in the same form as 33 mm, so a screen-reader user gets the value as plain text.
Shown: 12.18 mm
